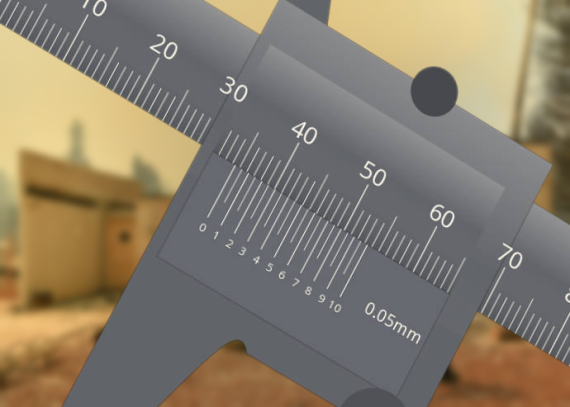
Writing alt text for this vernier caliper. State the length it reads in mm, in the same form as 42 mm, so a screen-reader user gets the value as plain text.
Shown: 34.4 mm
